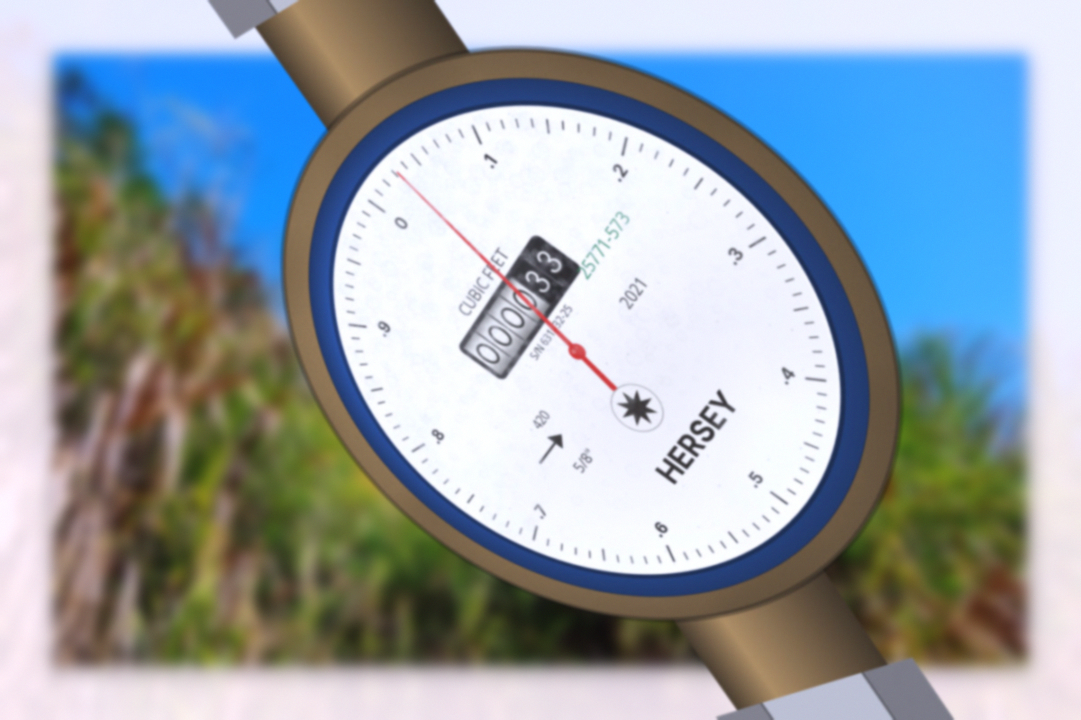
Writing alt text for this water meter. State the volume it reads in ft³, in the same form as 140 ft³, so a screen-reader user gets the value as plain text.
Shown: 33.03 ft³
